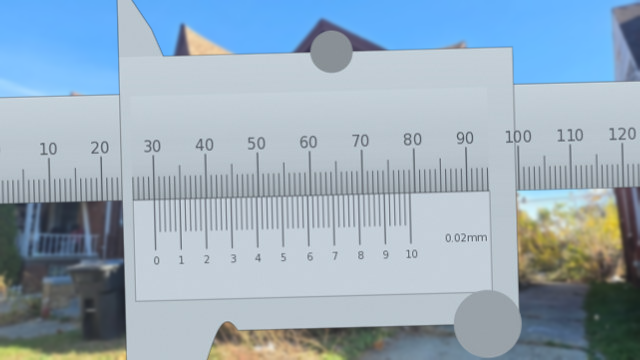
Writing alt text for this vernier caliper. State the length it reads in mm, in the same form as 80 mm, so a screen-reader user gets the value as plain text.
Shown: 30.0 mm
